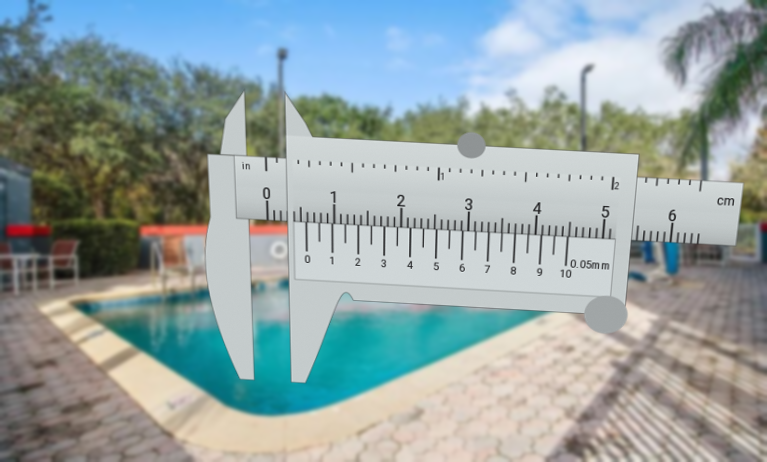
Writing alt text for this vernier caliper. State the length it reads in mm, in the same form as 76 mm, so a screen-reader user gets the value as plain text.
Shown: 5.8 mm
